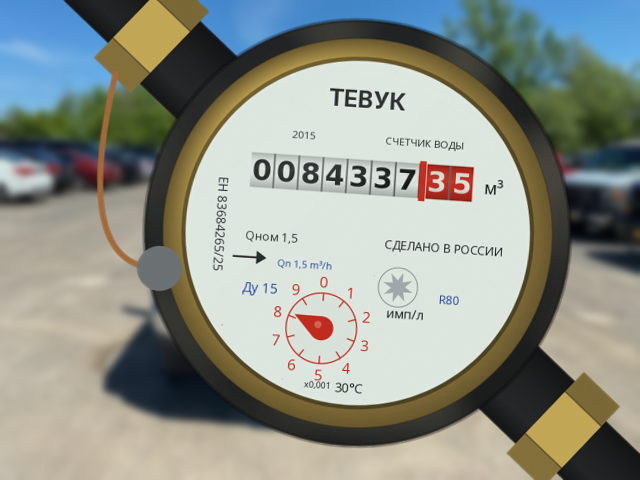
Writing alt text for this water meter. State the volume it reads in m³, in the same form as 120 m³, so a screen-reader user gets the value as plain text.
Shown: 84337.358 m³
